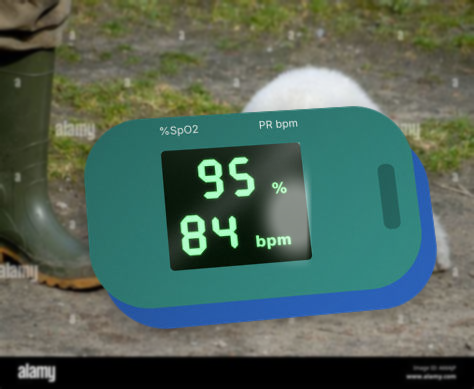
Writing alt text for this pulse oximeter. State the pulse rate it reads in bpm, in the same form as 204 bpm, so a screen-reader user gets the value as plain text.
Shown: 84 bpm
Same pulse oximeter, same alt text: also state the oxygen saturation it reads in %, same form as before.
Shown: 95 %
